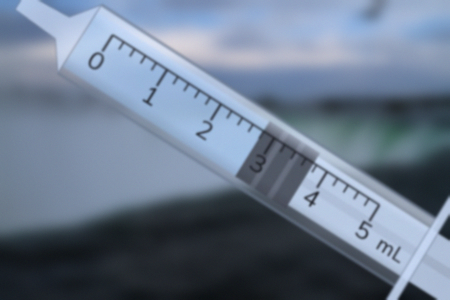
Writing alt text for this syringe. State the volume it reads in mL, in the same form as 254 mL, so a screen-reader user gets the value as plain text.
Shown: 2.8 mL
